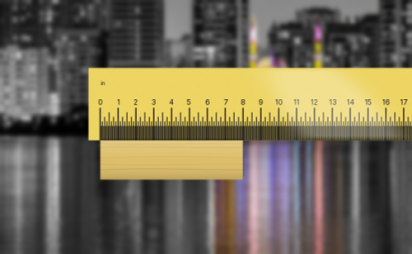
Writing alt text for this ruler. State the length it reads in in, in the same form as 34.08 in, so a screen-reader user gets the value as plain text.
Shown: 8 in
